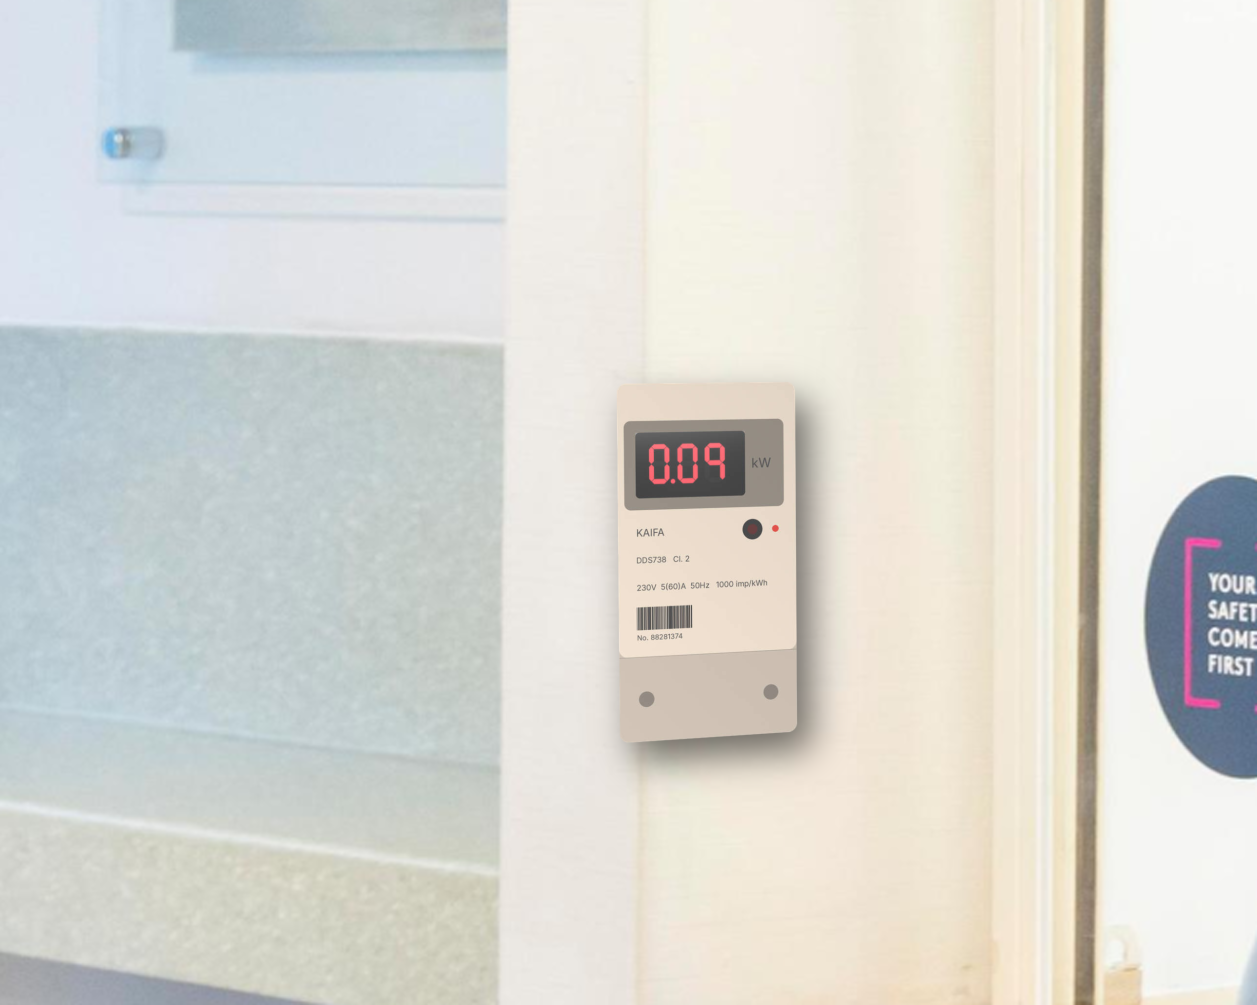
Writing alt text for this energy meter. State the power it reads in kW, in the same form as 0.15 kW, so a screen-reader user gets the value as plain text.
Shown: 0.09 kW
